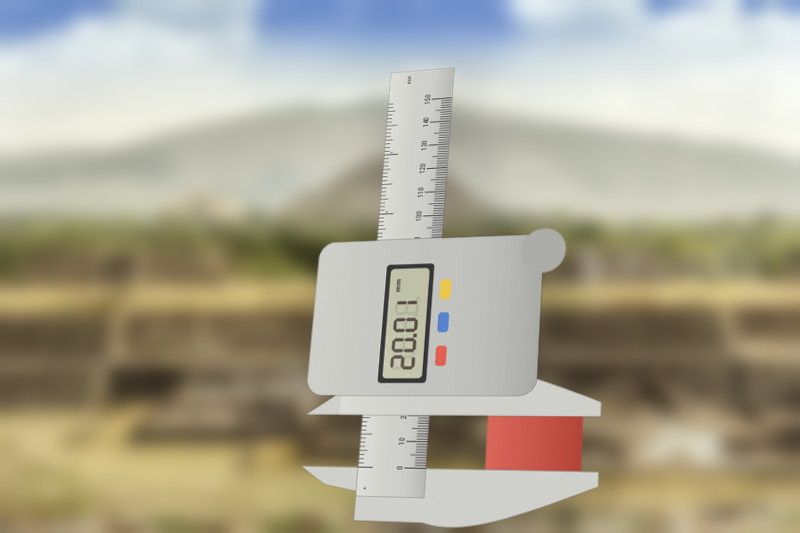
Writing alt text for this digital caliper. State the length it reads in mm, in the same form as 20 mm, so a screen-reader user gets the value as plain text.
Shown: 20.01 mm
